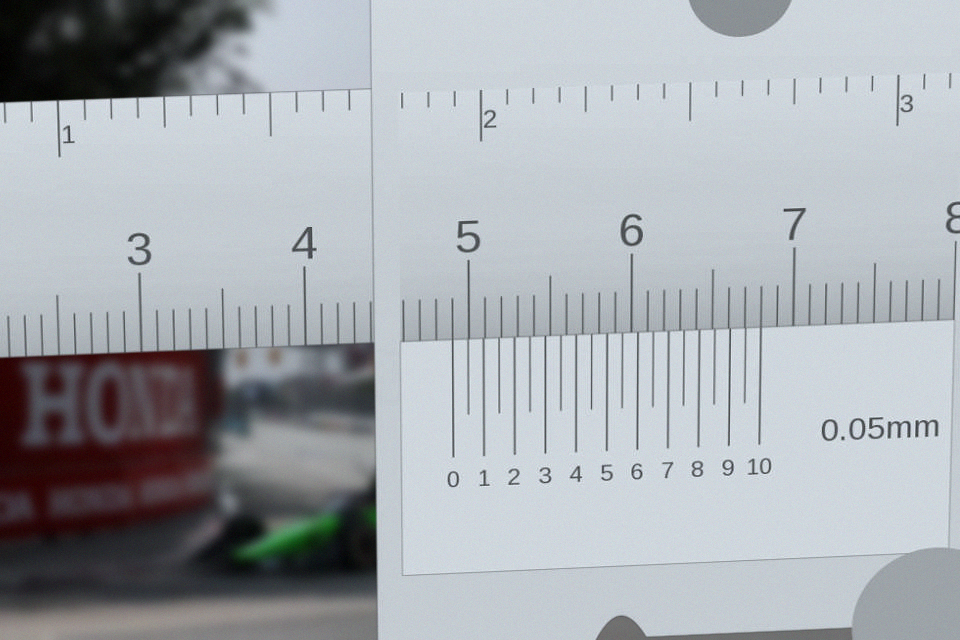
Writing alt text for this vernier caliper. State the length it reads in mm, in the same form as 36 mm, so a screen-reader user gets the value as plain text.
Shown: 49.0 mm
